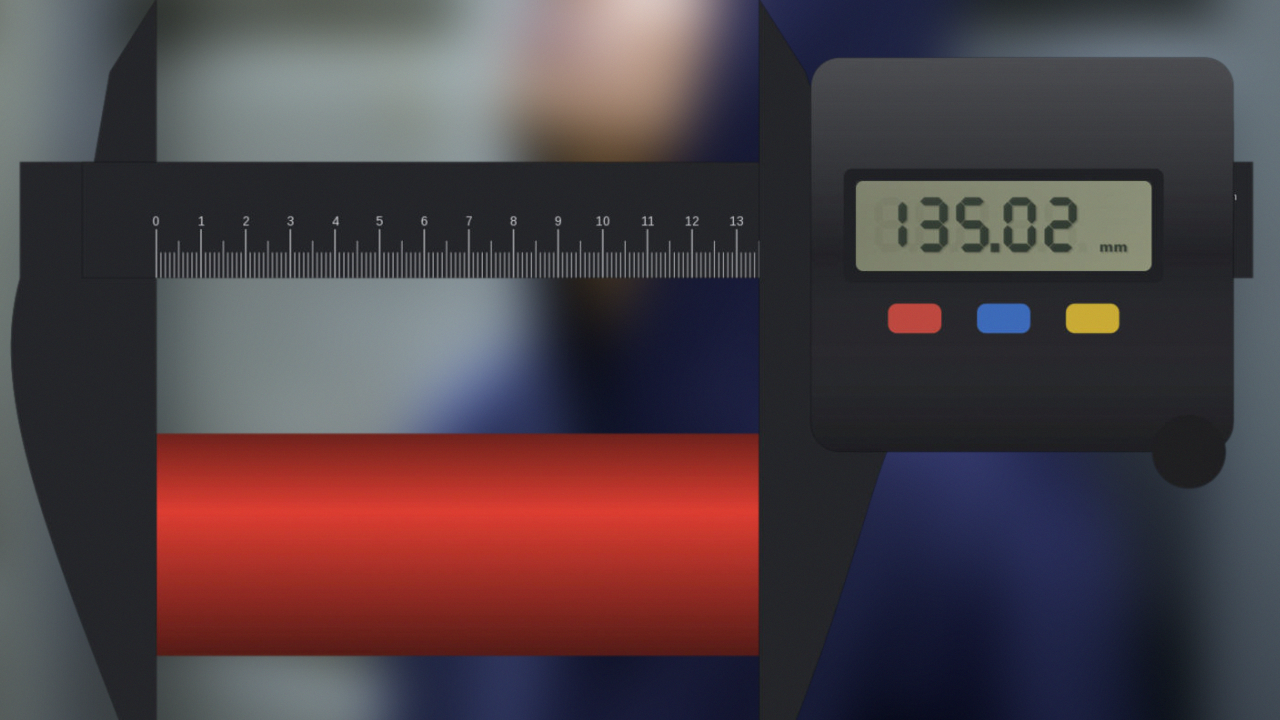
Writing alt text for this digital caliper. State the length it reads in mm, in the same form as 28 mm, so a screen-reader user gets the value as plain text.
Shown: 135.02 mm
